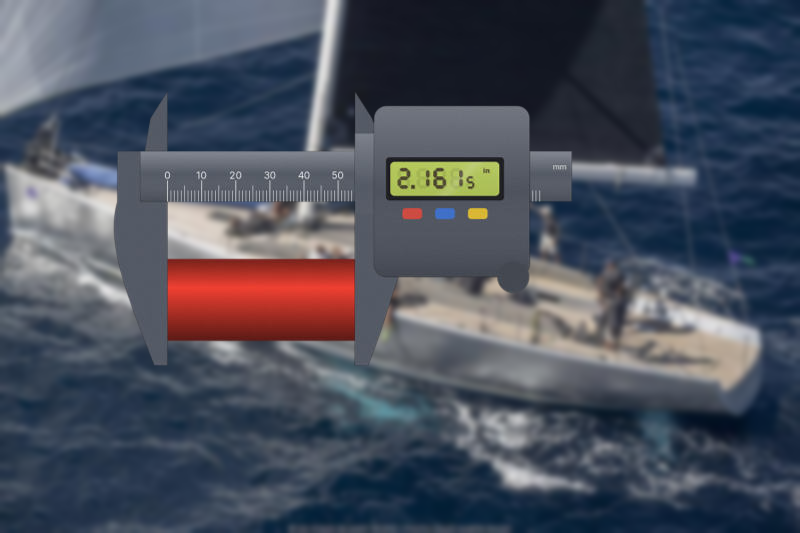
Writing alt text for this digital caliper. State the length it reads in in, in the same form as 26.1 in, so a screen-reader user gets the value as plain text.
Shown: 2.1615 in
